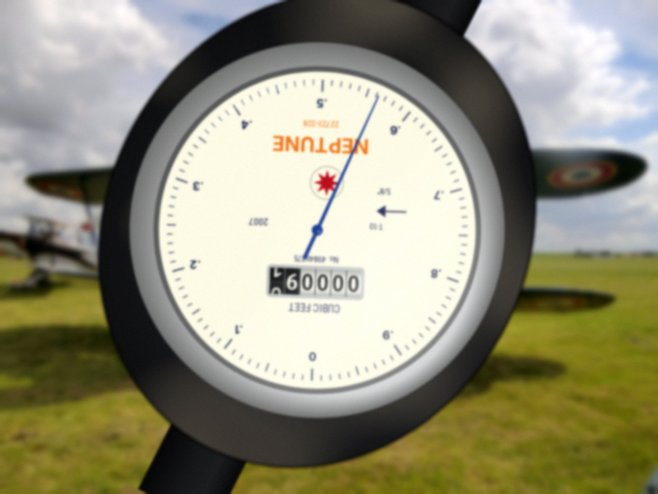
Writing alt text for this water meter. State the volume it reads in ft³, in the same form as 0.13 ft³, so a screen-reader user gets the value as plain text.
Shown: 90.56 ft³
